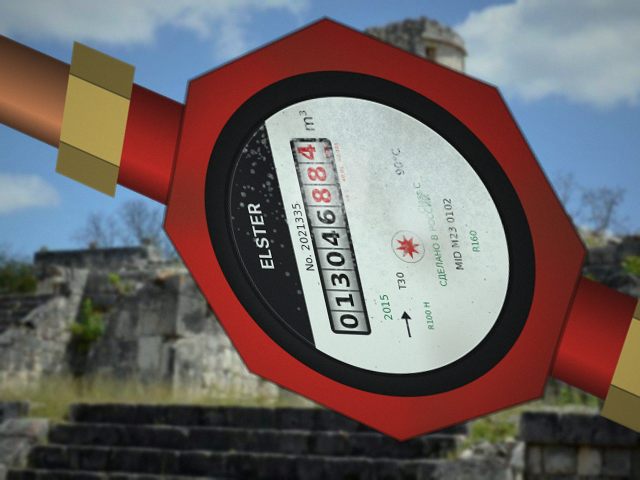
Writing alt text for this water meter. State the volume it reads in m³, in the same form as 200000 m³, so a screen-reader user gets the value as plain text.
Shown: 13046.884 m³
